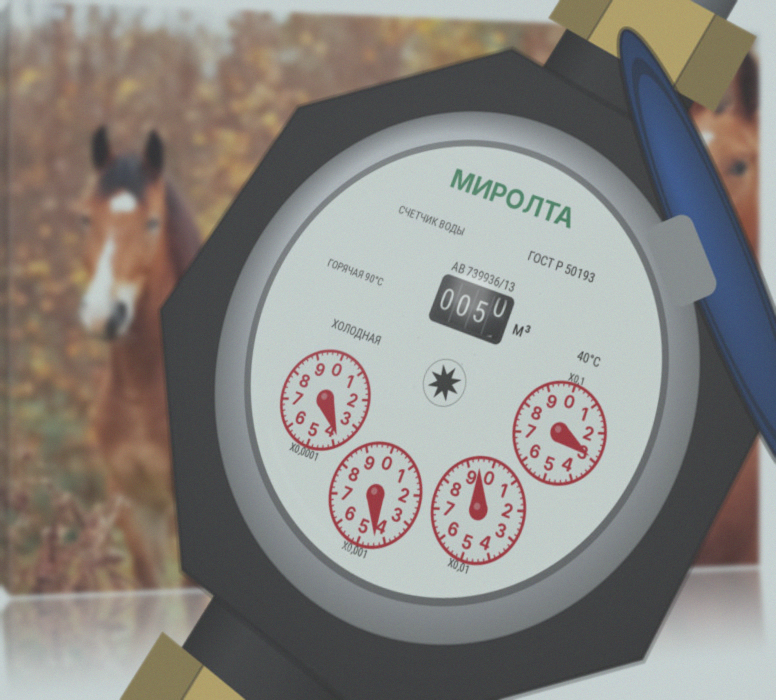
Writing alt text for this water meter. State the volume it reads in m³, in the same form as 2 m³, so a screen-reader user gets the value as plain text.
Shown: 50.2943 m³
